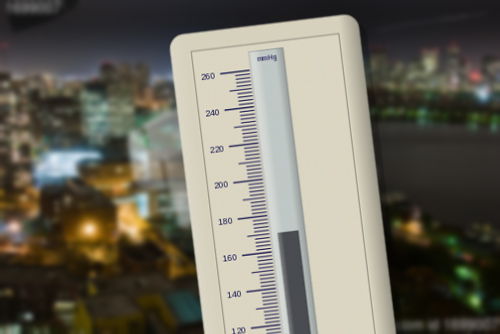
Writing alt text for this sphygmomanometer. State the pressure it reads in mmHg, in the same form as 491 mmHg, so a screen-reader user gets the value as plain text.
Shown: 170 mmHg
